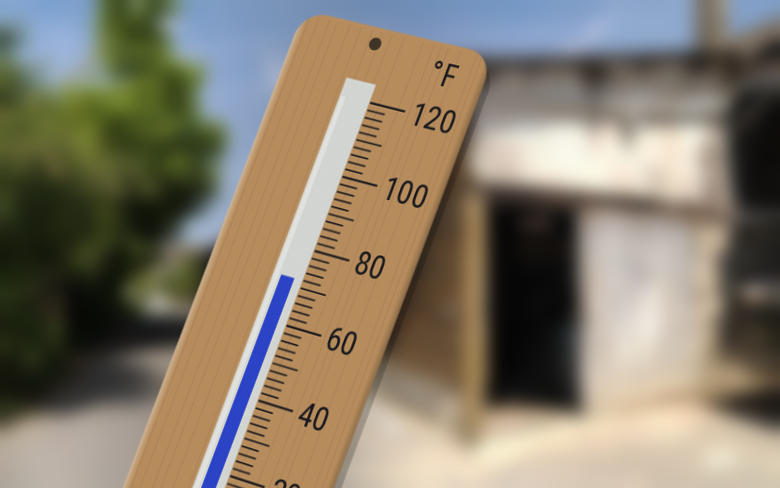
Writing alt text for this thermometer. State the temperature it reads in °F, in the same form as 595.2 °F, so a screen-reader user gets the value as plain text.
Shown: 72 °F
